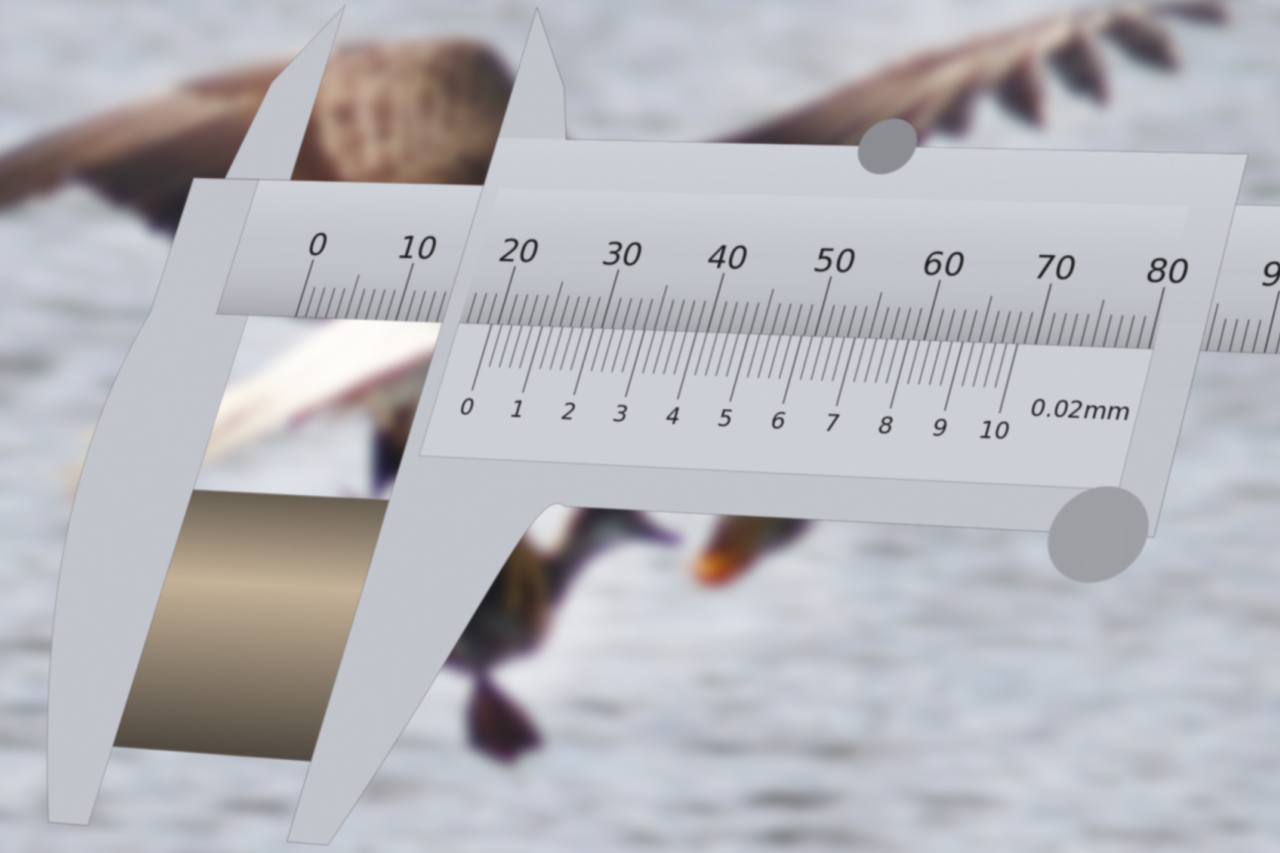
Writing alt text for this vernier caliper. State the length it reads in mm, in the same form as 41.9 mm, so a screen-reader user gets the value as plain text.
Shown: 19.4 mm
